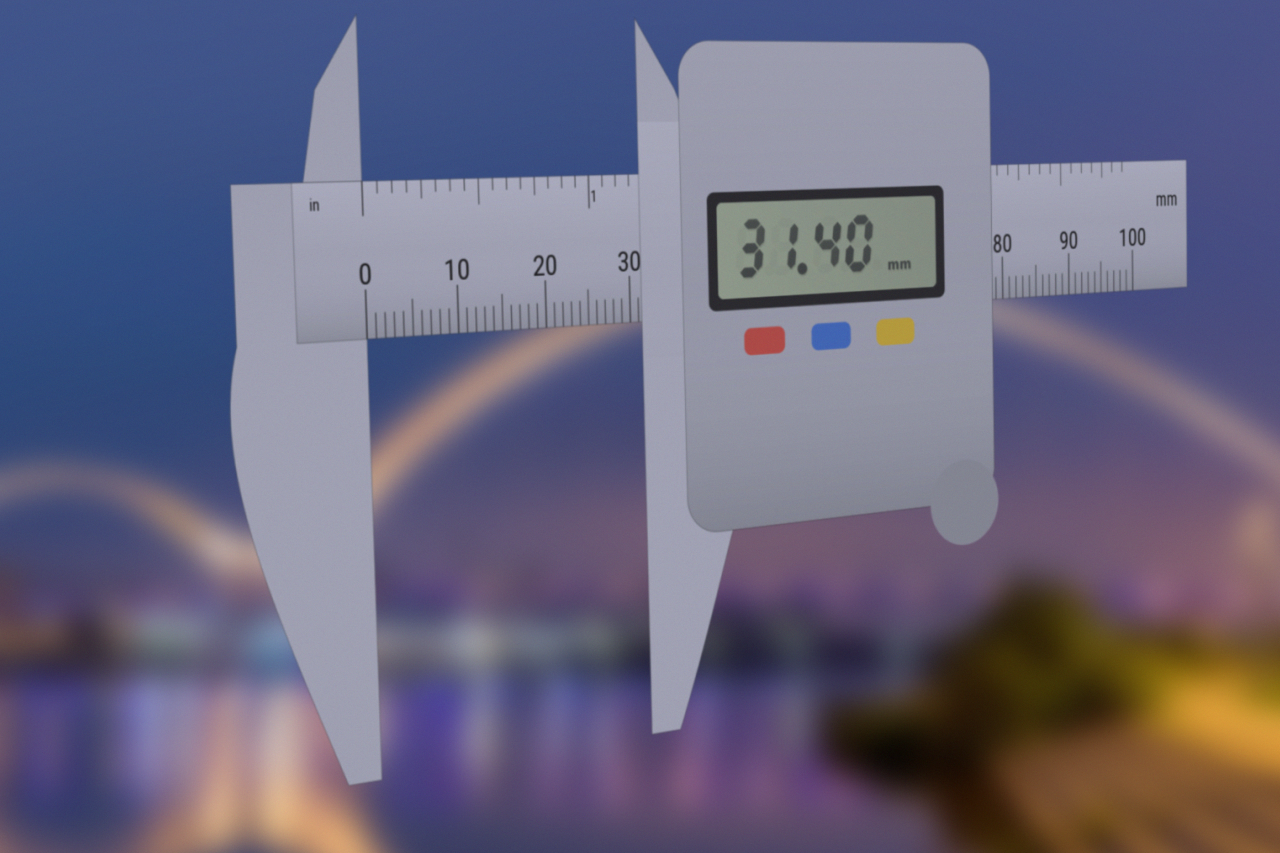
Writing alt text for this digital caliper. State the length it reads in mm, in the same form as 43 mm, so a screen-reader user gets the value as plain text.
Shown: 31.40 mm
